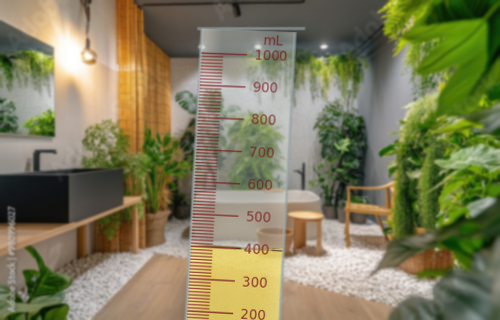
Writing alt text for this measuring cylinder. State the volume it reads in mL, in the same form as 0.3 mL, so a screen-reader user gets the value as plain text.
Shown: 400 mL
